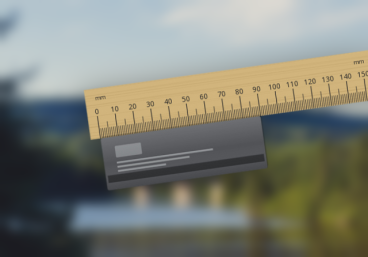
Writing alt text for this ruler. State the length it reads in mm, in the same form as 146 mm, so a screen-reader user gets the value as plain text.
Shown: 90 mm
